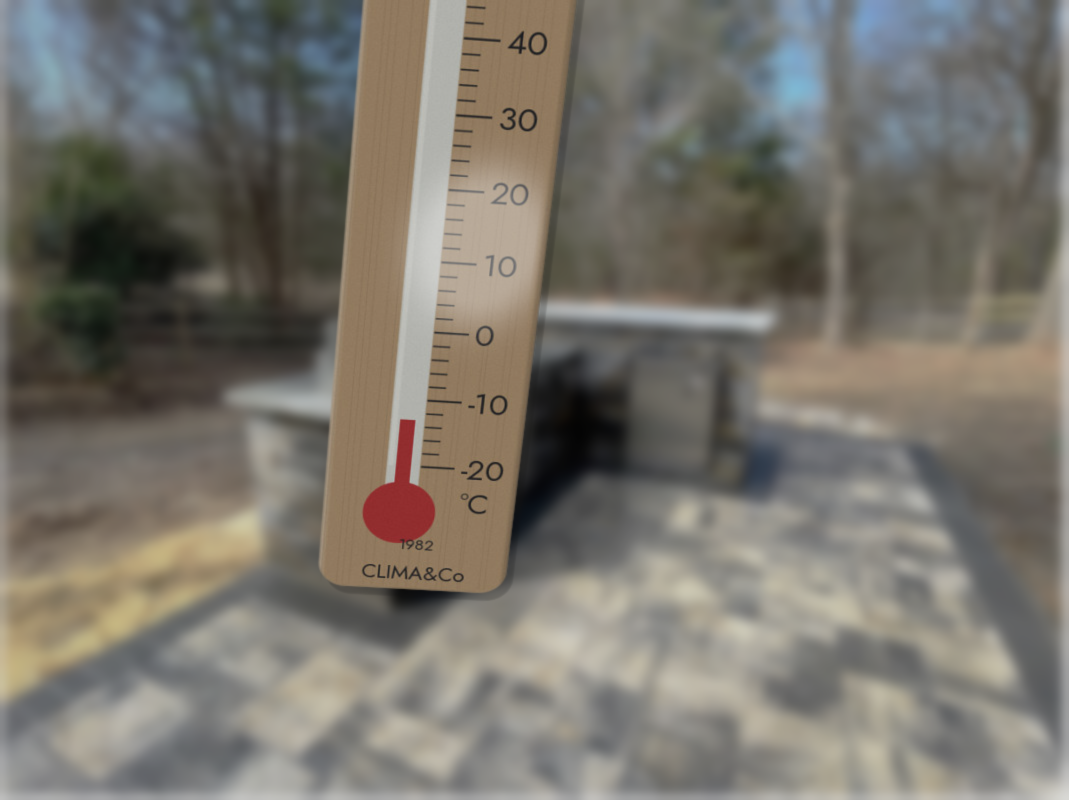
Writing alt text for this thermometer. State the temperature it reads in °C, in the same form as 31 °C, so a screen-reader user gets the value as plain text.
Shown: -13 °C
